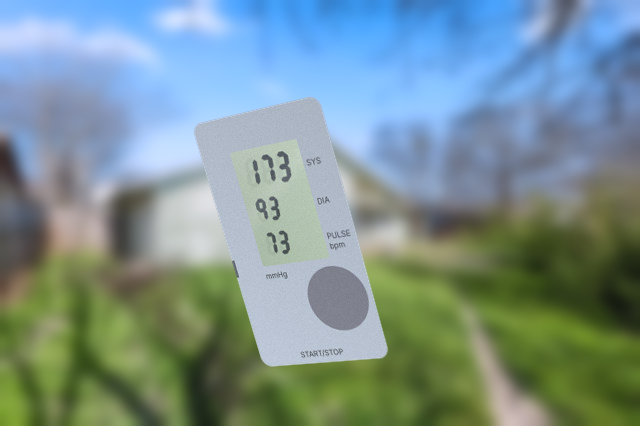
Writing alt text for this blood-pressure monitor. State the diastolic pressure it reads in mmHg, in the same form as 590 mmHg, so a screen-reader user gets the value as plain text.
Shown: 93 mmHg
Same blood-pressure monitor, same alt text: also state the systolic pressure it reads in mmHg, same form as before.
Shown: 173 mmHg
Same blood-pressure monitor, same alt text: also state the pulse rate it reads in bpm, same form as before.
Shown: 73 bpm
